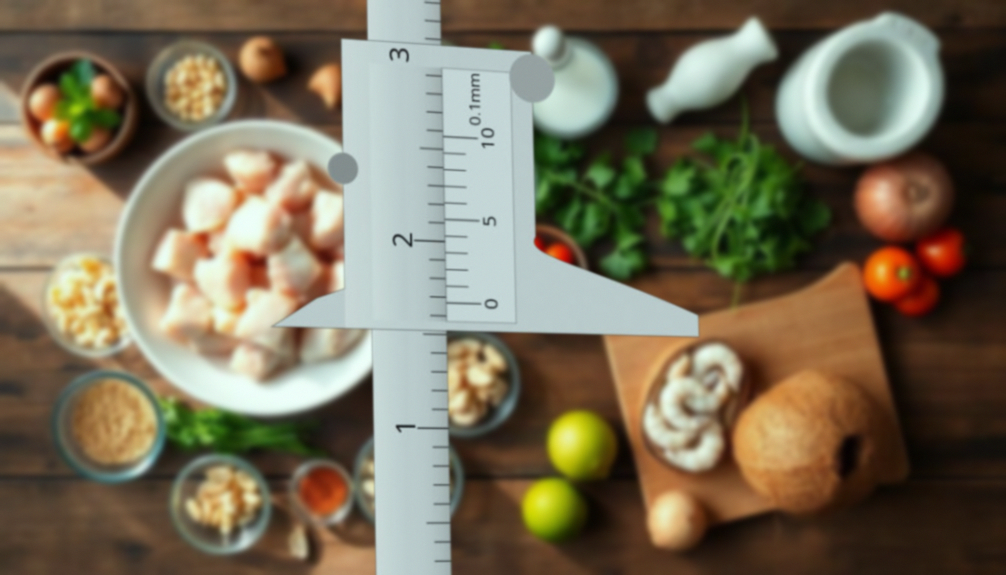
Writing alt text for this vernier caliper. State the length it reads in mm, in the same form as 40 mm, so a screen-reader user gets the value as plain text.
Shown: 16.7 mm
